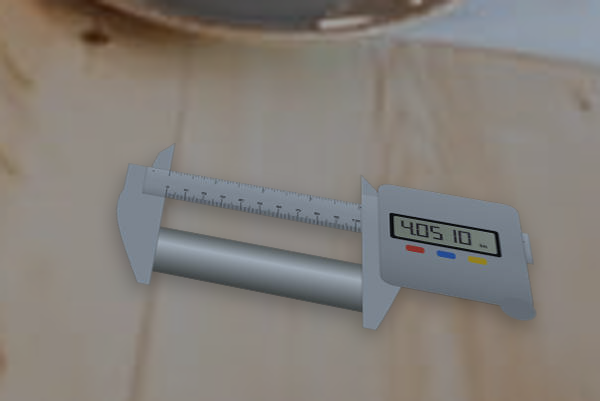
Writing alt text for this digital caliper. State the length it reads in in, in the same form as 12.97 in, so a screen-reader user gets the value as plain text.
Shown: 4.0510 in
